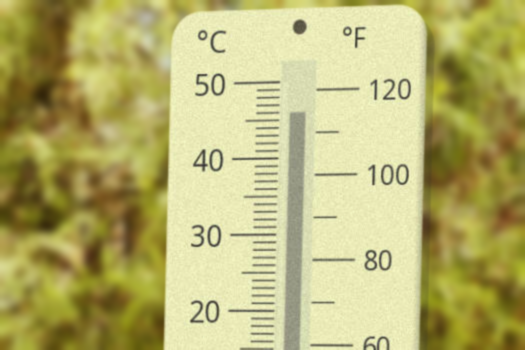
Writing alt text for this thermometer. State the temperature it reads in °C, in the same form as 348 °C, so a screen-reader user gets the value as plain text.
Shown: 46 °C
